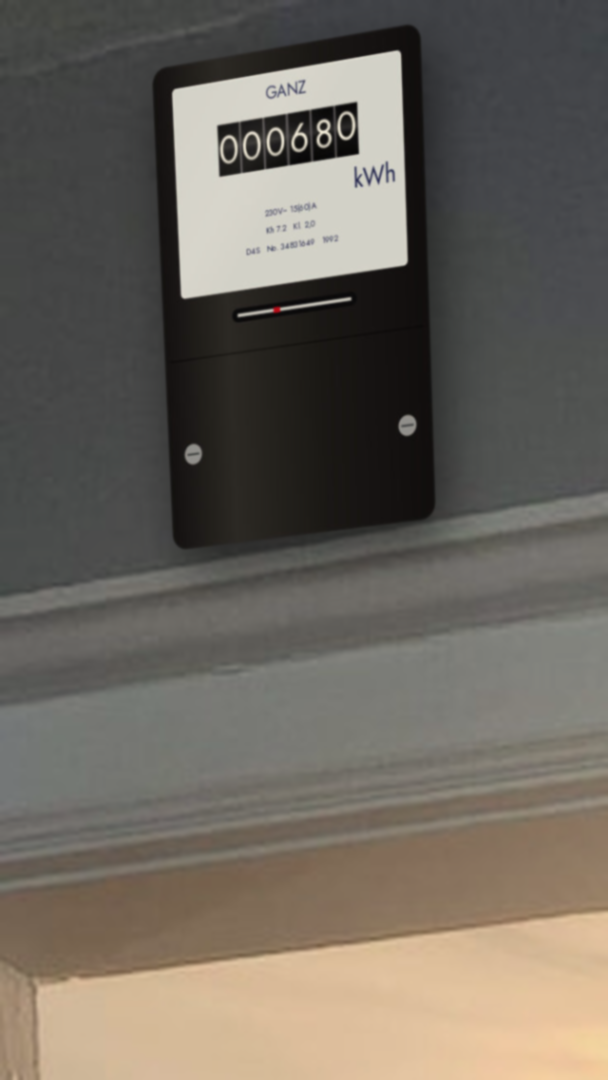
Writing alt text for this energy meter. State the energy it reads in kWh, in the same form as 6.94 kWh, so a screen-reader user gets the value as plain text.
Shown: 680 kWh
